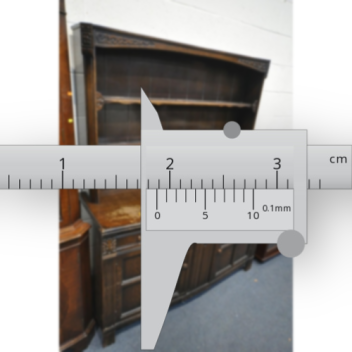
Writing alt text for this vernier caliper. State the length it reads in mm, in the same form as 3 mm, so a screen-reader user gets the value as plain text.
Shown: 18.8 mm
